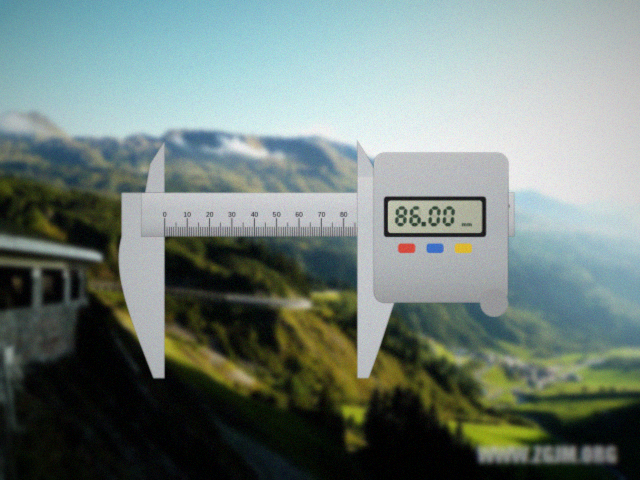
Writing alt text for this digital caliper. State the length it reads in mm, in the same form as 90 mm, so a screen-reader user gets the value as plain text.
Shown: 86.00 mm
